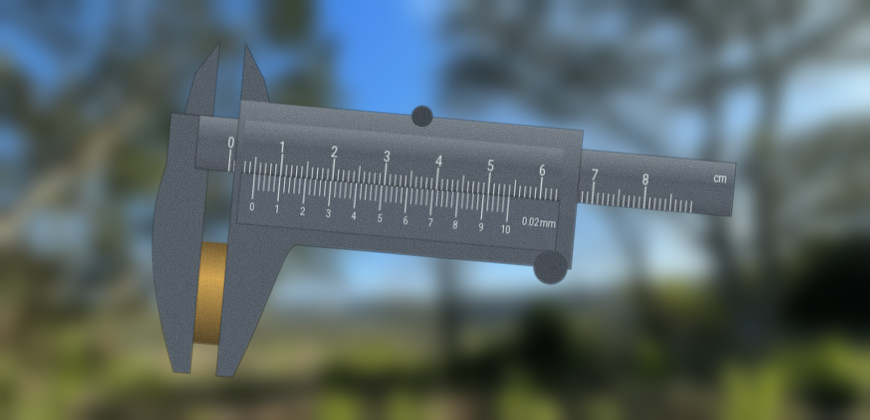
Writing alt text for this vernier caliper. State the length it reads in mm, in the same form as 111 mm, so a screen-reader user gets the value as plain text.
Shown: 5.0 mm
